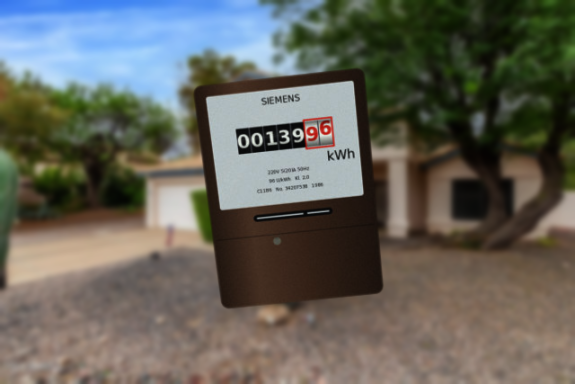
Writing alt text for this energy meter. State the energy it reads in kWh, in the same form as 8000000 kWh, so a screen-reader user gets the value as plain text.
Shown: 139.96 kWh
